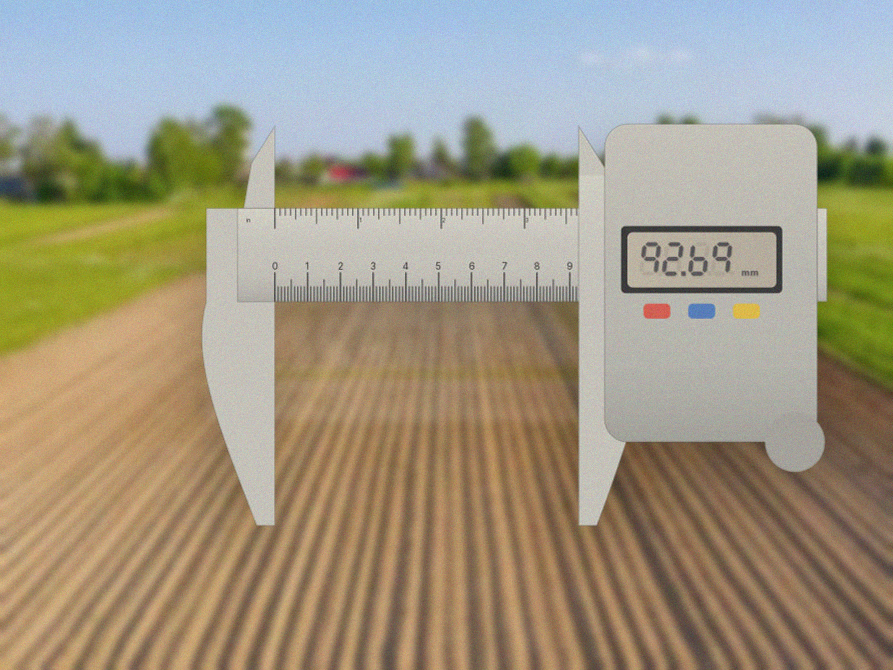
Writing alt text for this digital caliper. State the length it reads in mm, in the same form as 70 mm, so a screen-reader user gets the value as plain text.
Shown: 92.69 mm
